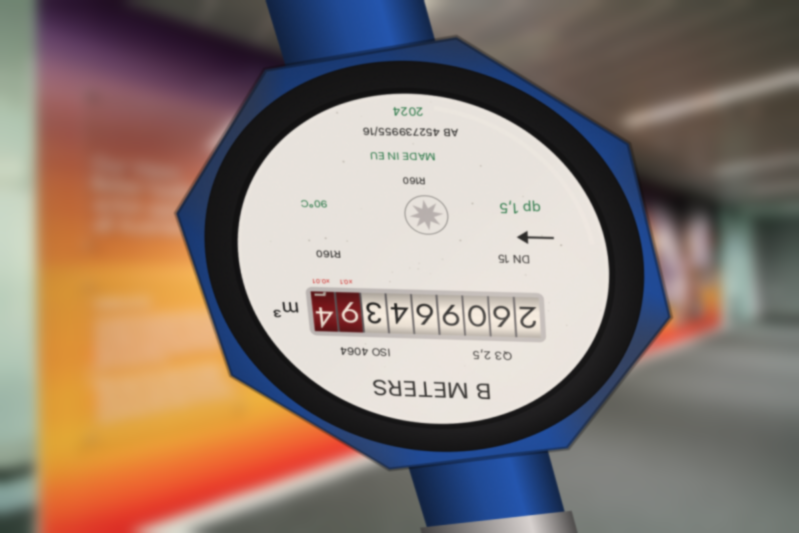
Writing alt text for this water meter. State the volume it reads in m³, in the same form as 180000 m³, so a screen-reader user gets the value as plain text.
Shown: 2609643.94 m³
